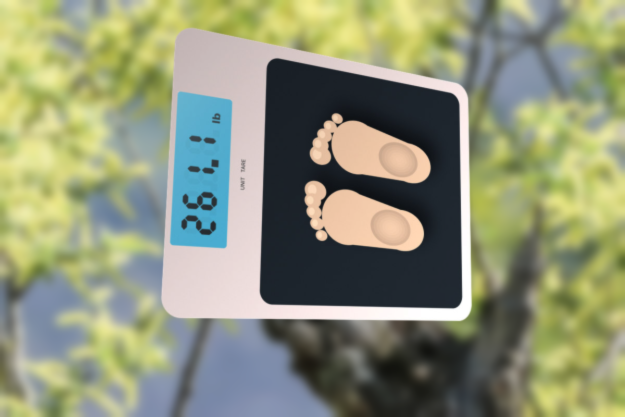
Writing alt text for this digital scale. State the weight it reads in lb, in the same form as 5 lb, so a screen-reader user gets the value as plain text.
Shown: 261.1 lb
